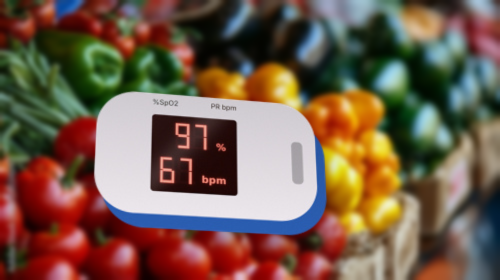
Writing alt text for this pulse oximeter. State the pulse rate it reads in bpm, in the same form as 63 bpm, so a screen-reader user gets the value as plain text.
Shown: 67 bpm
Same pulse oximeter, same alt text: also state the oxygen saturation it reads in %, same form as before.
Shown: 97 %
